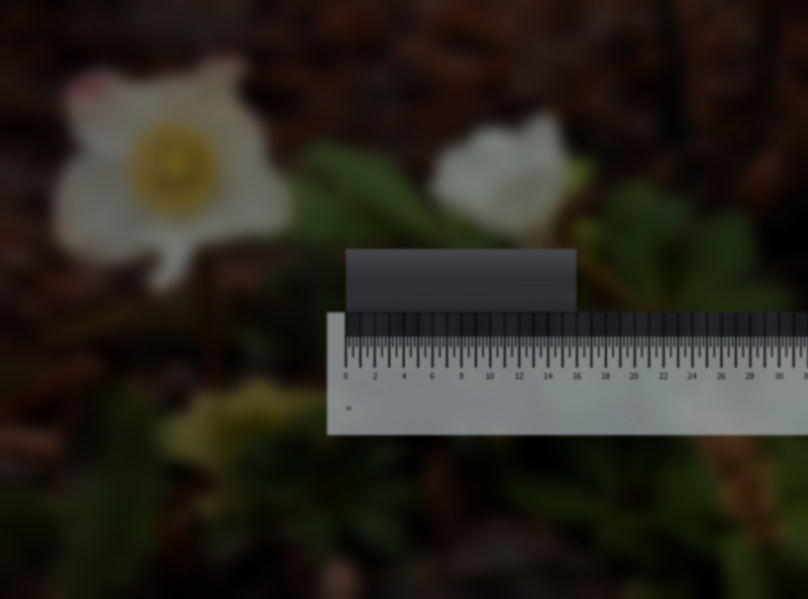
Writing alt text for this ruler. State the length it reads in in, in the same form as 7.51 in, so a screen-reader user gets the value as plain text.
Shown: 16 in
